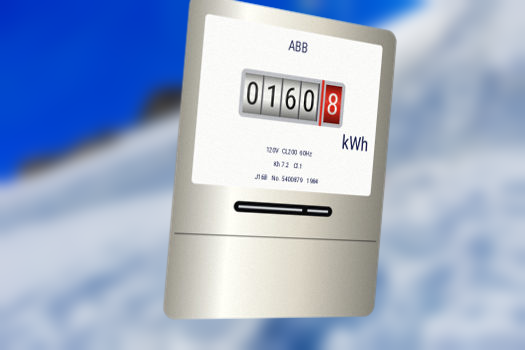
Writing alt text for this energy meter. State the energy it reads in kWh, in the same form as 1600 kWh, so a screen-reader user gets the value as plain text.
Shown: 160.8 kWh
